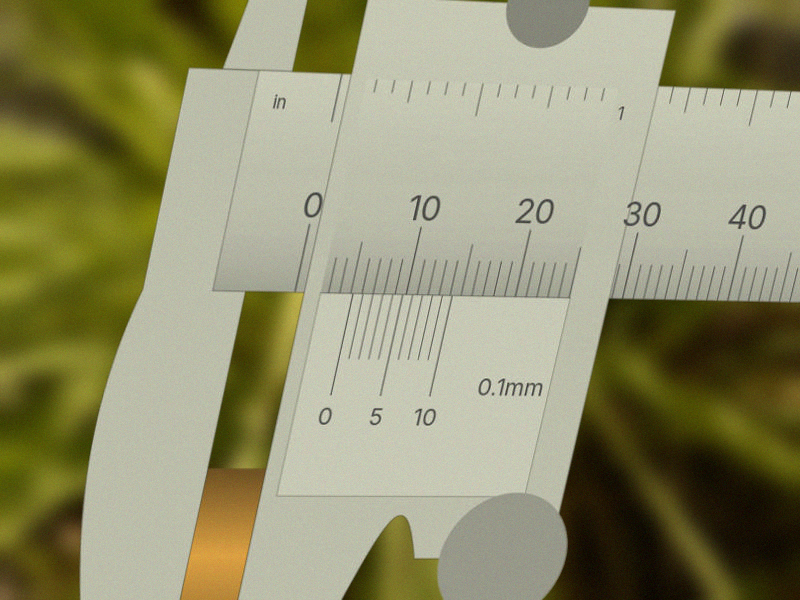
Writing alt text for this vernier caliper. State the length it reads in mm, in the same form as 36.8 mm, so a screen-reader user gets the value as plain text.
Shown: 5.2 mm
